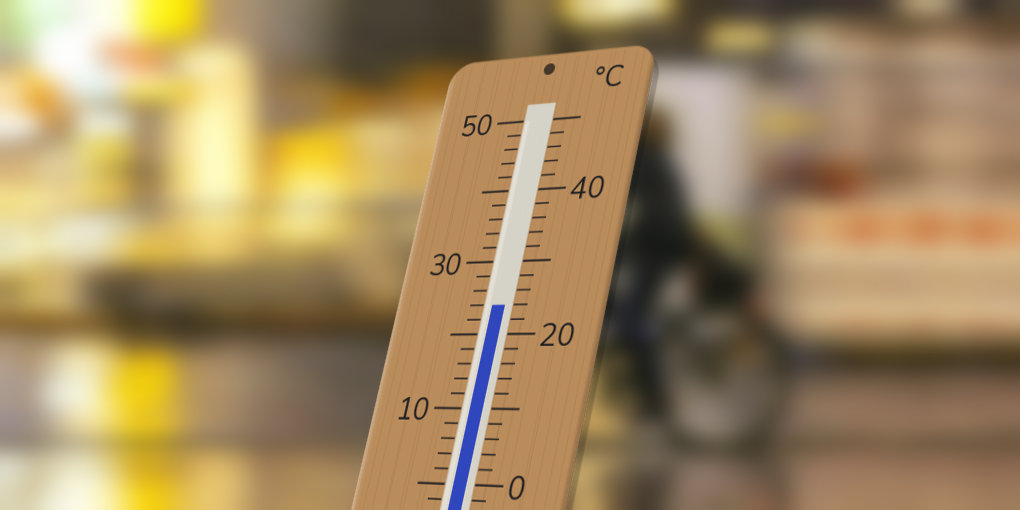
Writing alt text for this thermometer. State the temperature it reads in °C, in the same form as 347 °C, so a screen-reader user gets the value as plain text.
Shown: 24 °C
